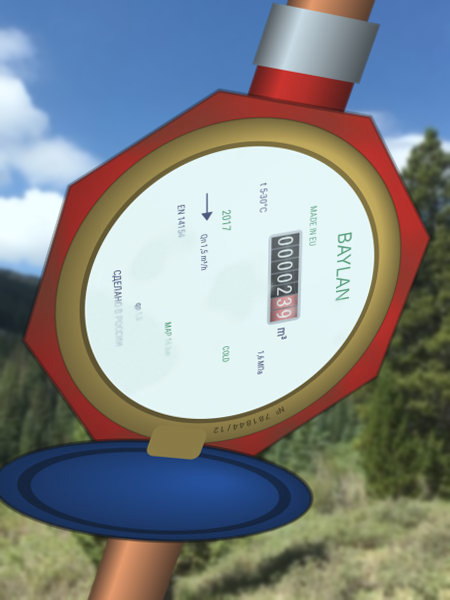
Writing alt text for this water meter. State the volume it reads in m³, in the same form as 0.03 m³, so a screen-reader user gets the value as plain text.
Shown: 2.39 m³
